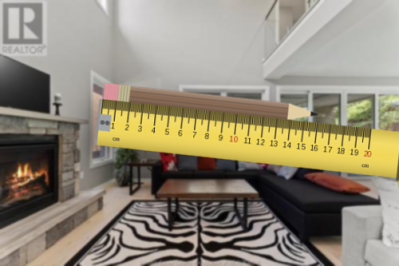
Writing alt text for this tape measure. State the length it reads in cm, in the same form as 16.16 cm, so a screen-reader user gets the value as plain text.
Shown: 16 cm
